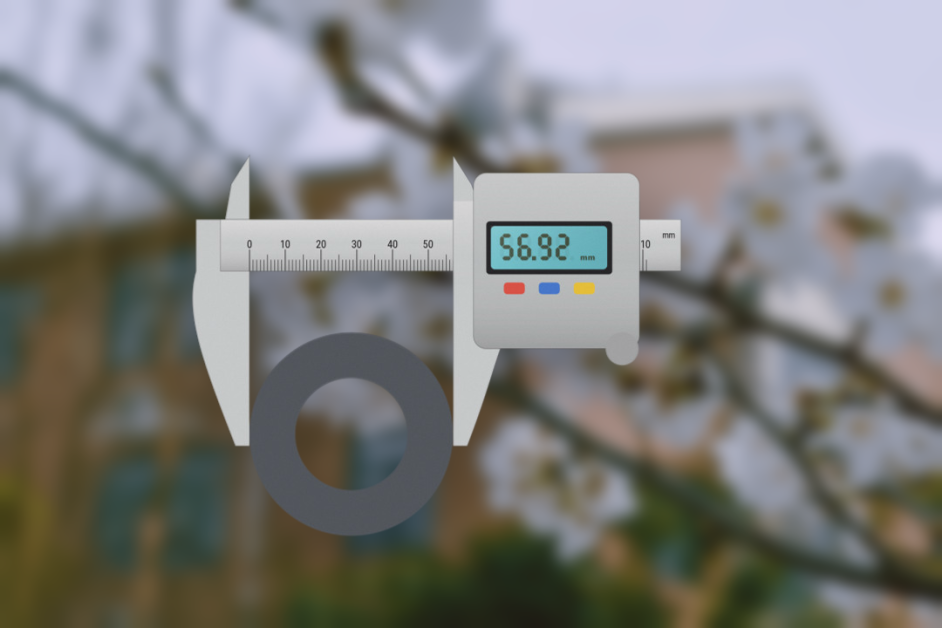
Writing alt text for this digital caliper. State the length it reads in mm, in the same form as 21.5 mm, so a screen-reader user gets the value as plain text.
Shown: 56.92 mm
